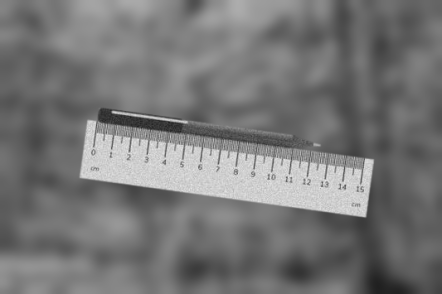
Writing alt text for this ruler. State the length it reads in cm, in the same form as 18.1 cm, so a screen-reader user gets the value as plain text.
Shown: 12.5 cm
